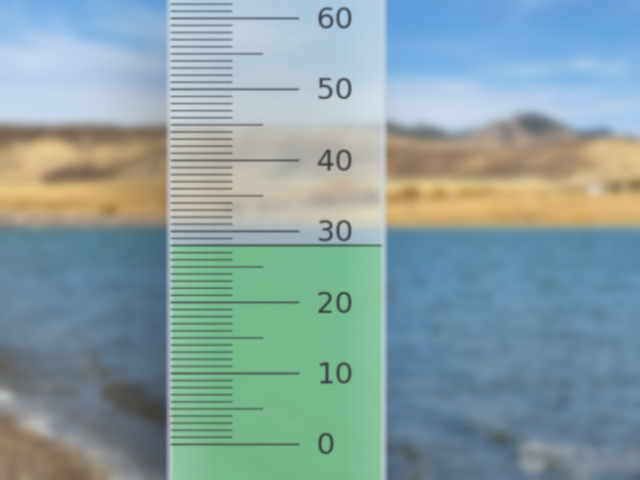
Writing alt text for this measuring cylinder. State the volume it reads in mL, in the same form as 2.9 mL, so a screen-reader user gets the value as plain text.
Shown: 28 mL
